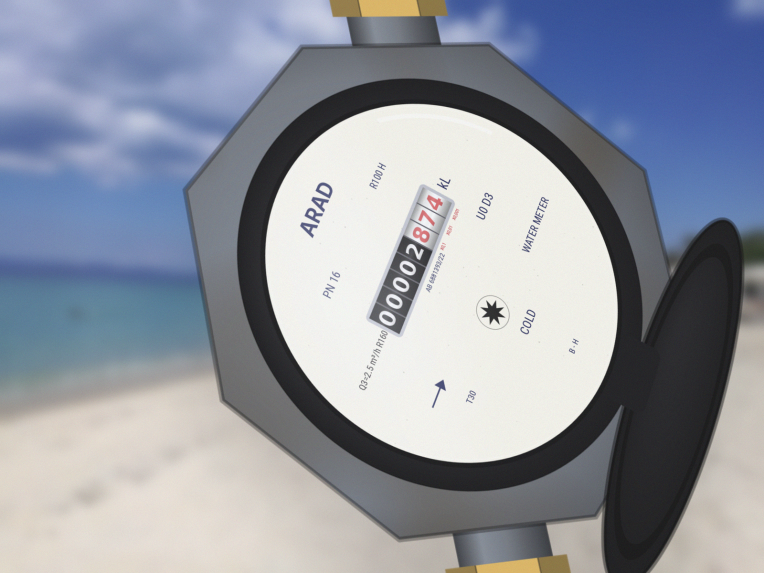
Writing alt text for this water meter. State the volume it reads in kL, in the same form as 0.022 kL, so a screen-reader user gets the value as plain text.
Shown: 2.874 kL
